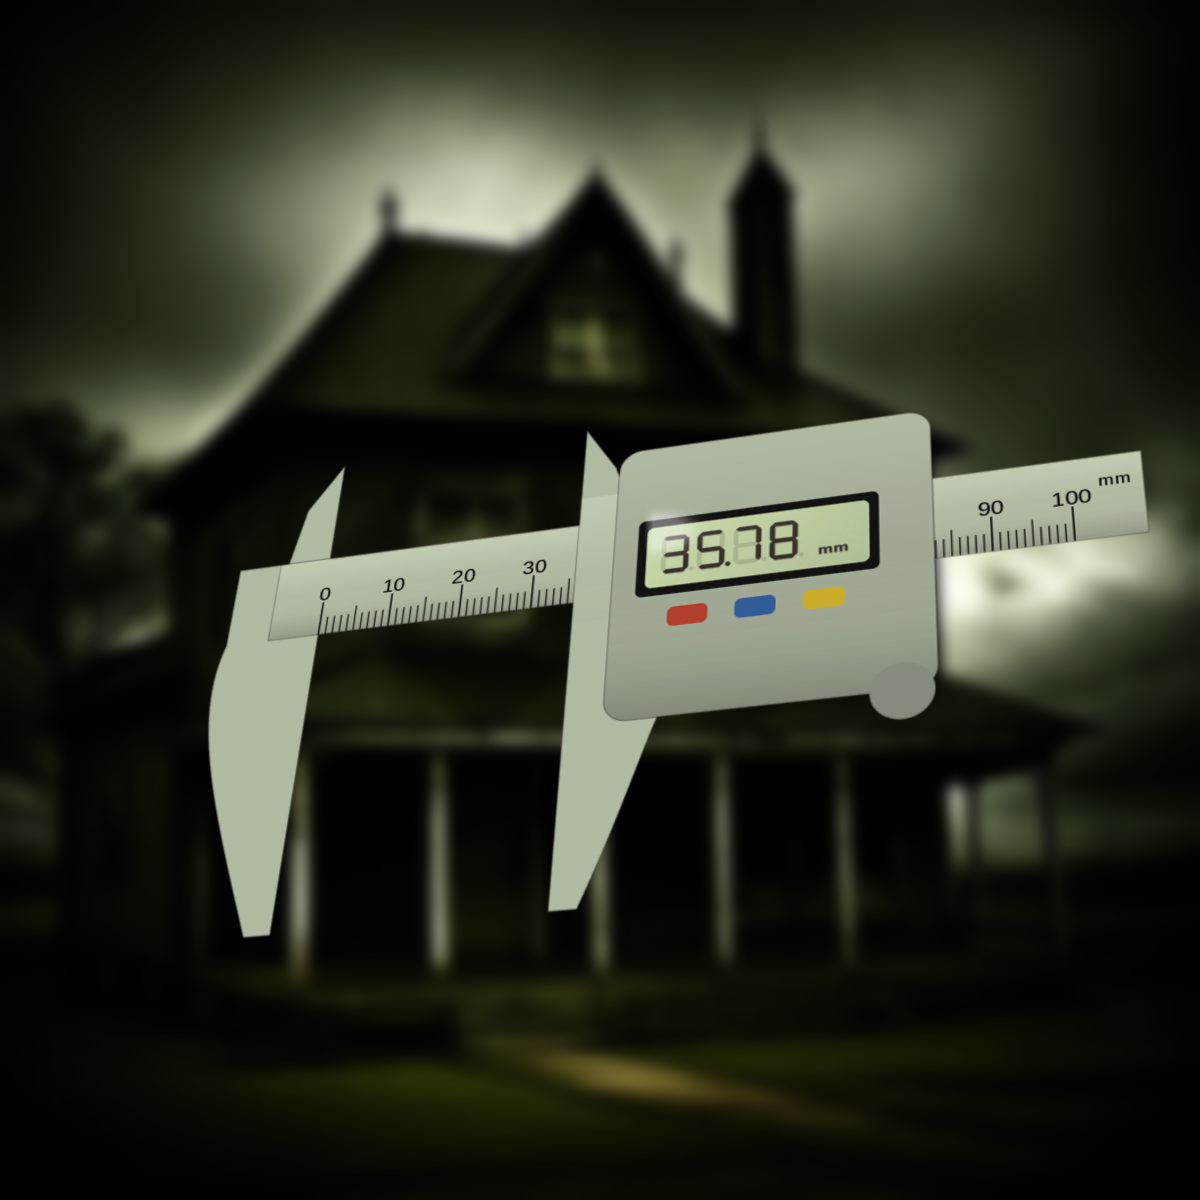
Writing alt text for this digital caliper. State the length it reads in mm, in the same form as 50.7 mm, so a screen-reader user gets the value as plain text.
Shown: 35.78 mm
